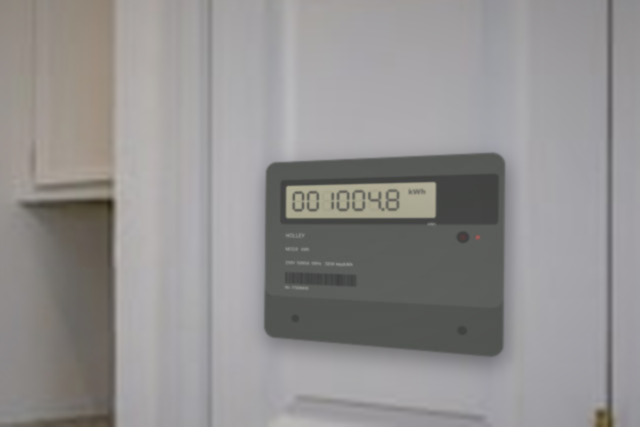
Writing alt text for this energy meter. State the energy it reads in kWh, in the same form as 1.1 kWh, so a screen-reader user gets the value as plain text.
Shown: 1004.8 kWh
